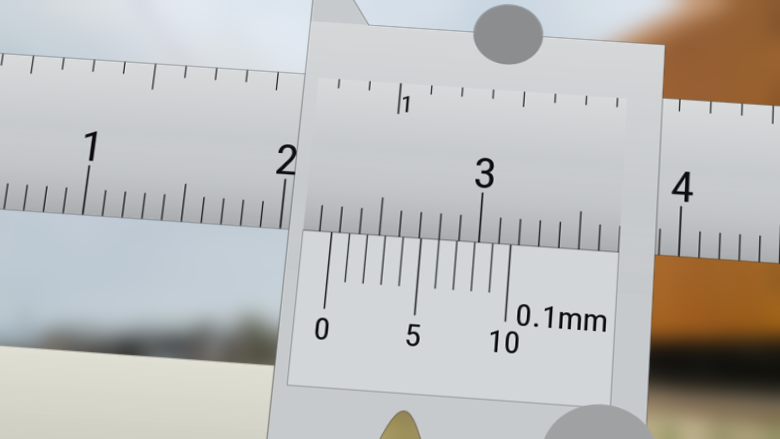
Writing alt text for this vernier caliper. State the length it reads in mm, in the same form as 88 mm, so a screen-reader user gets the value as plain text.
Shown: 22.6 mm
